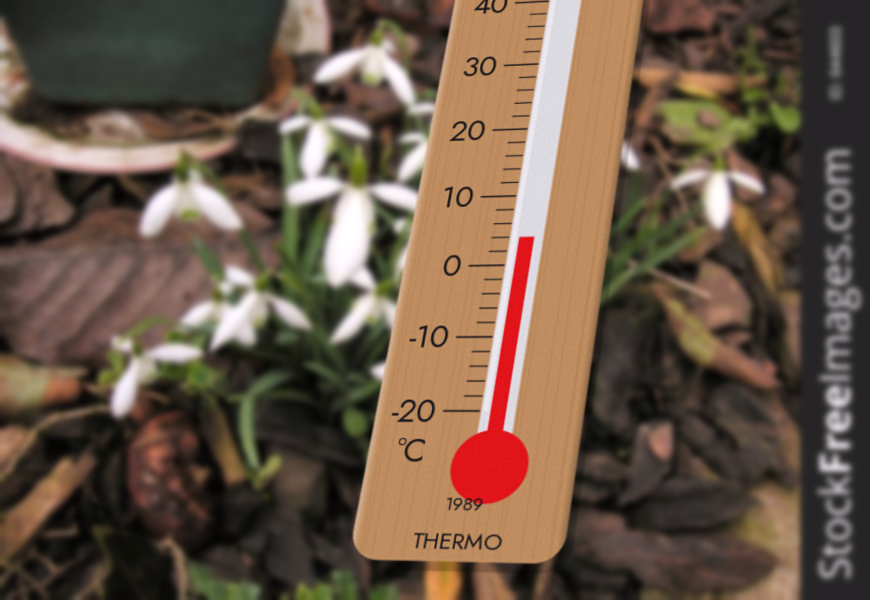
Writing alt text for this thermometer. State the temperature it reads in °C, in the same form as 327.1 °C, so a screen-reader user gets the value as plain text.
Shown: 4 °C
